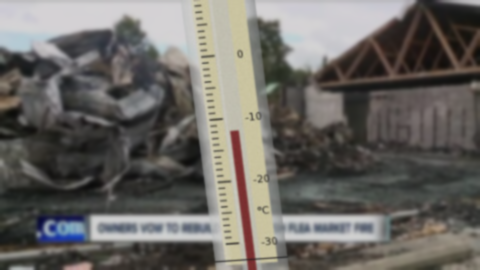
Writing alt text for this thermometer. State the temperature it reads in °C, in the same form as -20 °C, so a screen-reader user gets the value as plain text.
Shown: -12 °C
